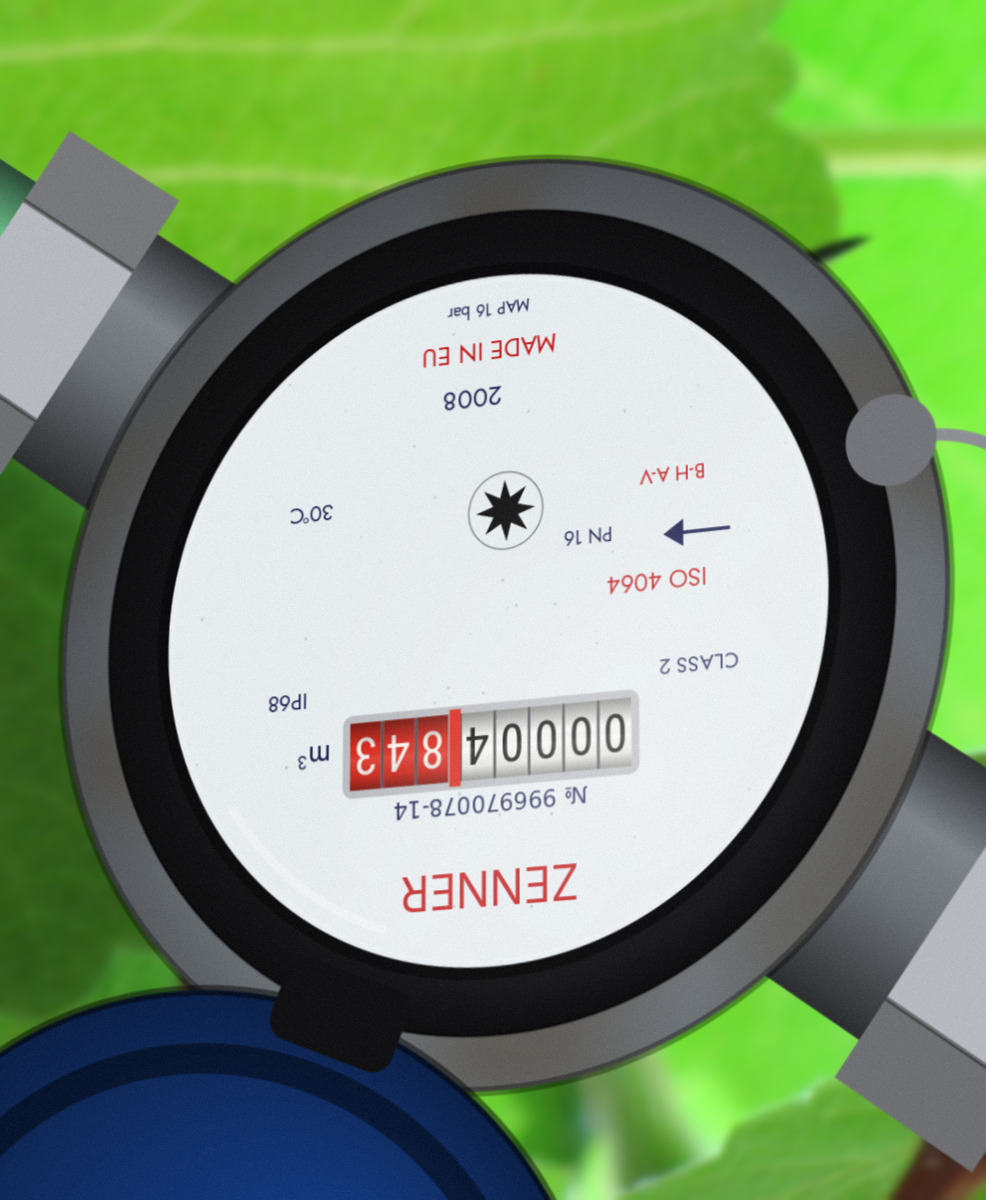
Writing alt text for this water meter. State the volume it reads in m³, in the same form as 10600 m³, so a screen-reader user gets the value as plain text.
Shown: 4.843 m³
